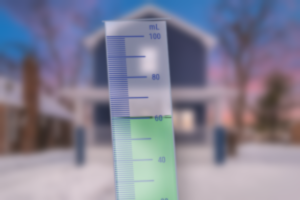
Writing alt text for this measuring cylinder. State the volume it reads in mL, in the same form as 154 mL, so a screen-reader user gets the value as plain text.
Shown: 60 mL
